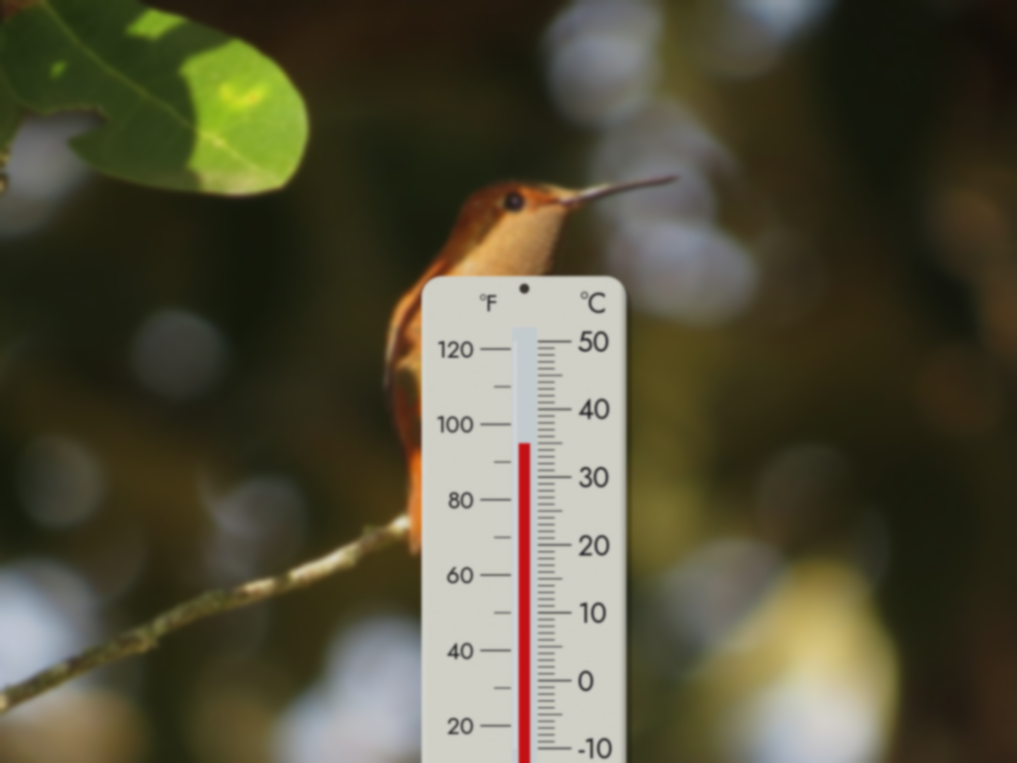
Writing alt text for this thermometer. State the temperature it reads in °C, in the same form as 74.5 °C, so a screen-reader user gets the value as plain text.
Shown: 35 °C
